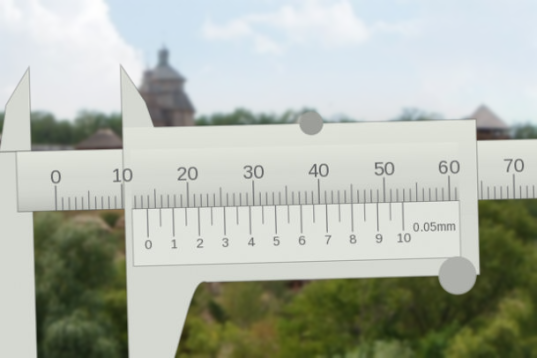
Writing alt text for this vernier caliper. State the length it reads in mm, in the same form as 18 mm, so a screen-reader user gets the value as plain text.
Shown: 13.8 mm
